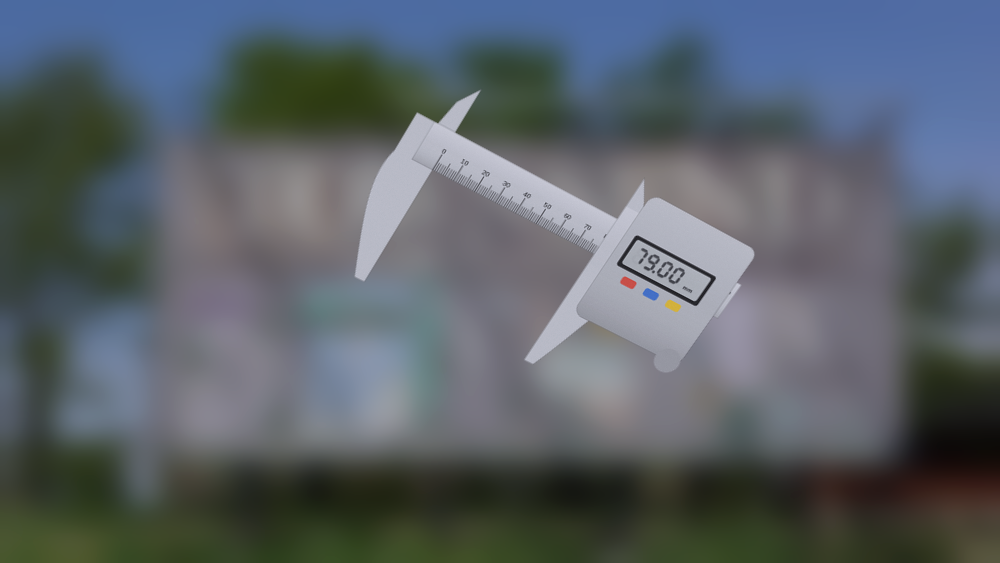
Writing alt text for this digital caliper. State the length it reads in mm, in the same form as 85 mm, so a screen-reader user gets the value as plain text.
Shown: 79.00 mm
